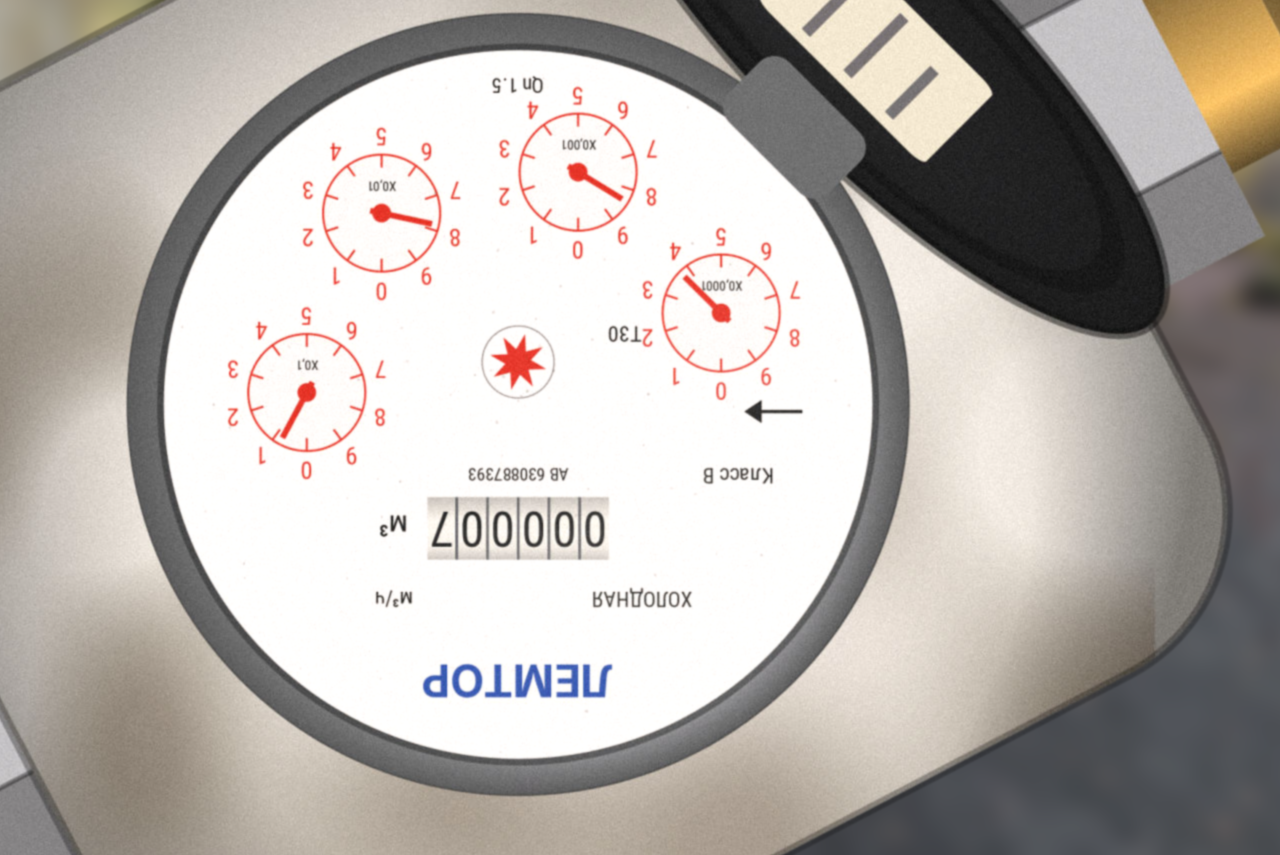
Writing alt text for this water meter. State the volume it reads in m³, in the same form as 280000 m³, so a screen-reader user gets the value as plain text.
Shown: 7.0783 m³
